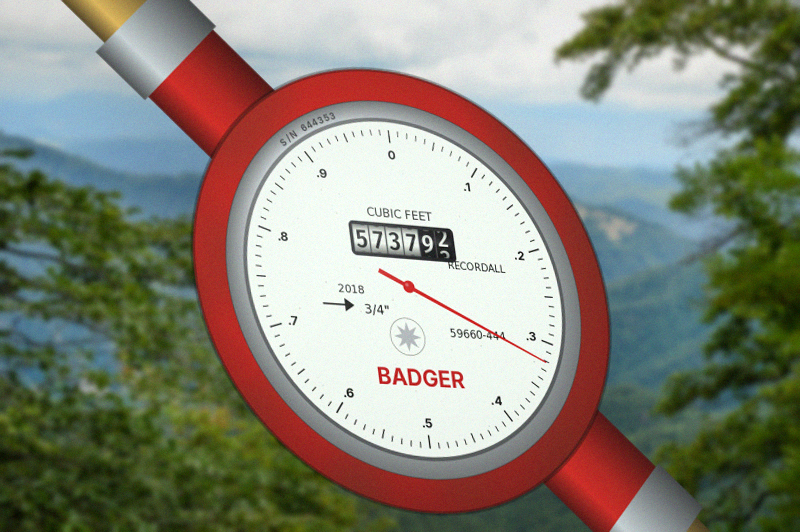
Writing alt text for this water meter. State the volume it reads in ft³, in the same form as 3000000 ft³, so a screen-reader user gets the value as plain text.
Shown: 573792.32 ft³
